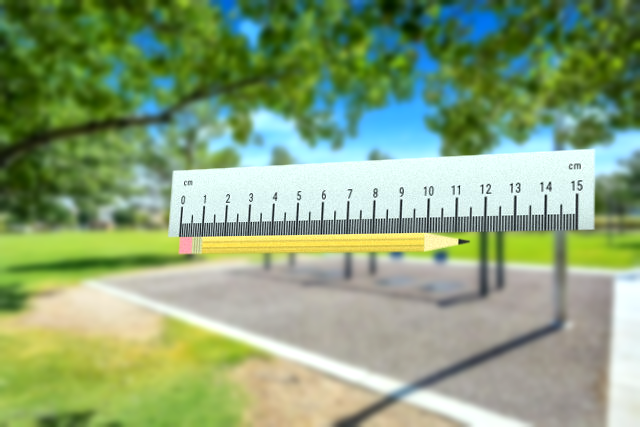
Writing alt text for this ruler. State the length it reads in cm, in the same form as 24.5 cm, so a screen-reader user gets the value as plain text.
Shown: 11.5 cm
